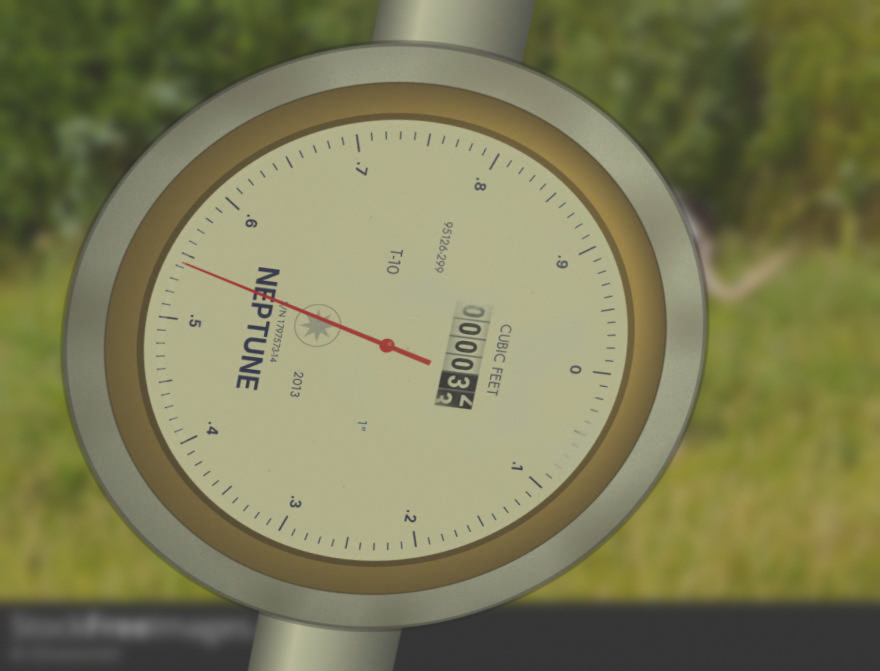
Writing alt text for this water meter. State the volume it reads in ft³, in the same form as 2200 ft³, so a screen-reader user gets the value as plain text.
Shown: 32.54 ft³
